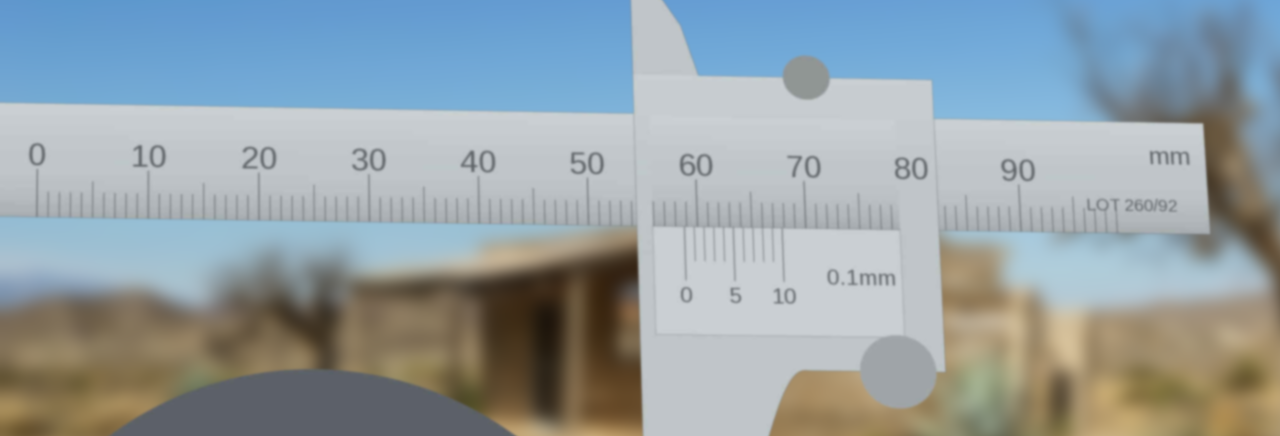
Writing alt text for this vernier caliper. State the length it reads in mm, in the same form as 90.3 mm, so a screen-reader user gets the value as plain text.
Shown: 58.8 mm
